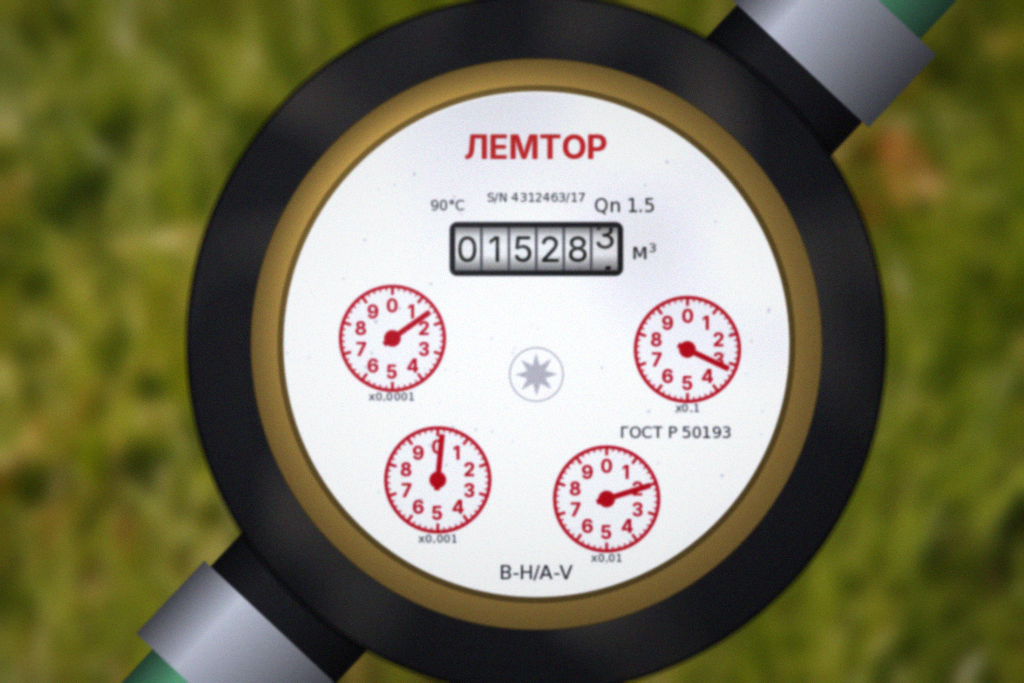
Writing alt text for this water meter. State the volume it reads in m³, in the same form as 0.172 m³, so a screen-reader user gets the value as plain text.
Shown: 15283.3201 m³
